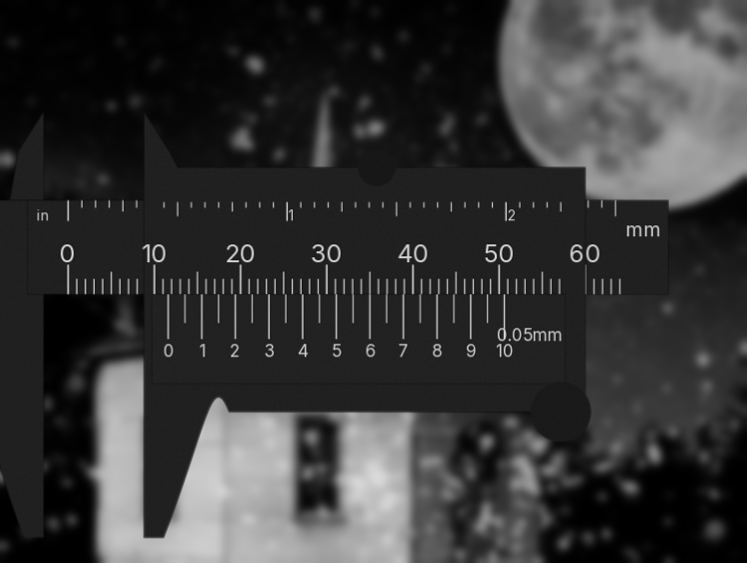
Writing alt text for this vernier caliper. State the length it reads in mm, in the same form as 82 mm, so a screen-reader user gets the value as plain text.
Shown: 11.6 mm
